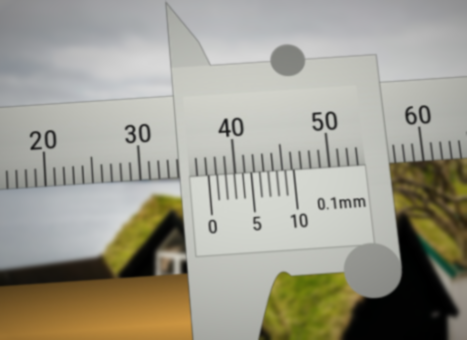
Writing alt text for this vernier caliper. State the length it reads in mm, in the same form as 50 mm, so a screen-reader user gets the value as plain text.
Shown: 37.2 mm
